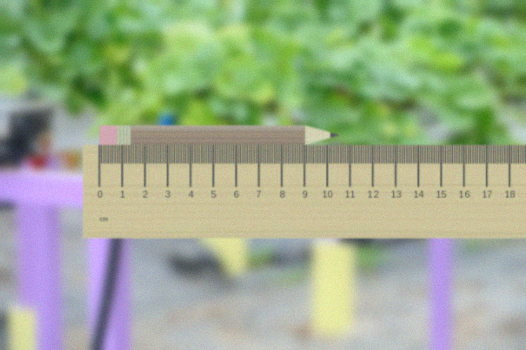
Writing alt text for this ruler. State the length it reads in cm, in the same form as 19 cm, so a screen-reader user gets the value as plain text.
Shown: 10.5 cm
